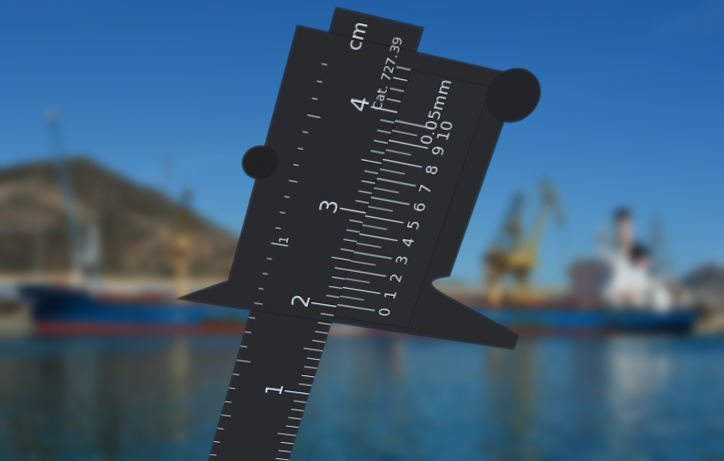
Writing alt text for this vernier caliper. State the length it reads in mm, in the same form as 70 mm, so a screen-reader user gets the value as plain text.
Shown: 20.2 mm
